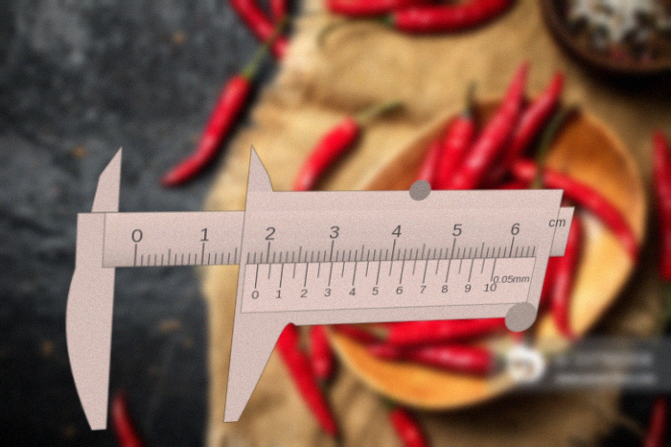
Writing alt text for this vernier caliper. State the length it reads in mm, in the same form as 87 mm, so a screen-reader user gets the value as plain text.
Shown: 18.6 mm
